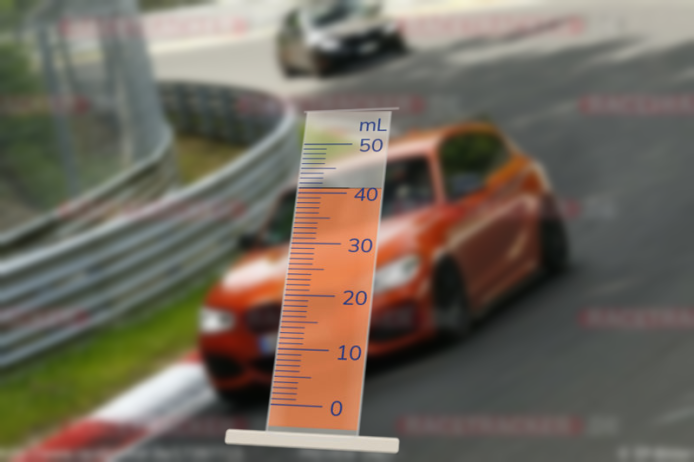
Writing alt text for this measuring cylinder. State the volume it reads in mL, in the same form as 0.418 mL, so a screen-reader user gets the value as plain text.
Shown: 41 mL
